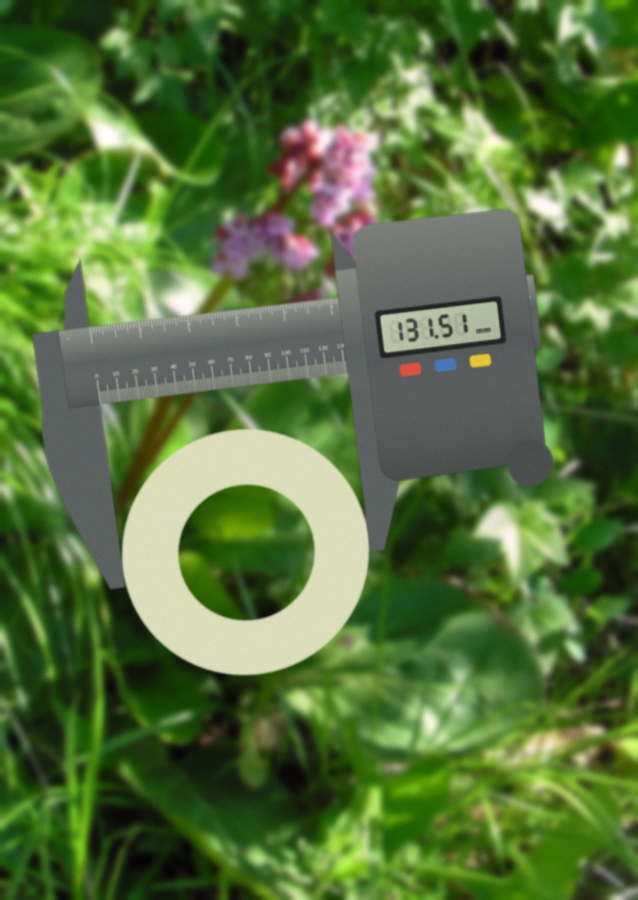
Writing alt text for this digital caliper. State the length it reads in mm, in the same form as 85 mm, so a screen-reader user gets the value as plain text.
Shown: 131.51 mm
